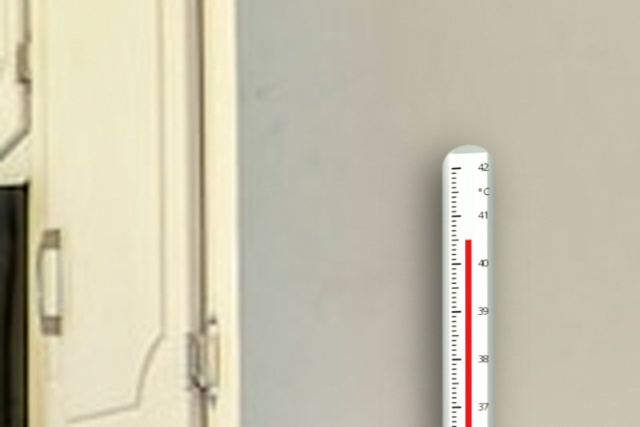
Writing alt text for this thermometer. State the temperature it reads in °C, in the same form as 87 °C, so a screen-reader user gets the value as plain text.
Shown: 40.5 °C
